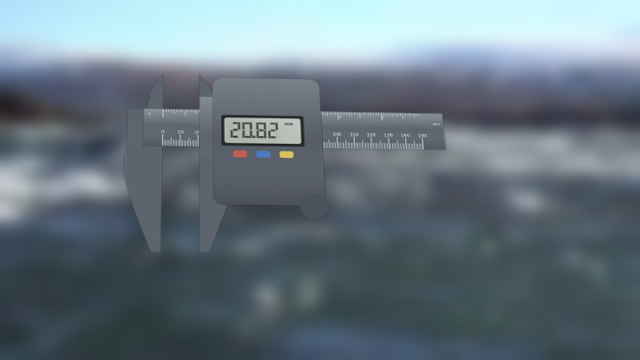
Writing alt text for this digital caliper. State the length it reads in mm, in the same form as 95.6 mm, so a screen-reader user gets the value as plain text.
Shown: 20.82 mm
